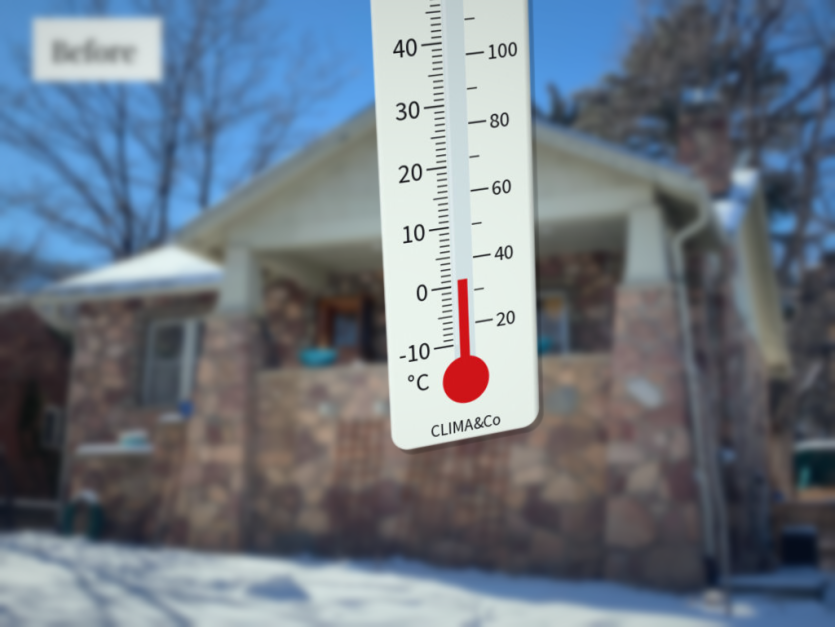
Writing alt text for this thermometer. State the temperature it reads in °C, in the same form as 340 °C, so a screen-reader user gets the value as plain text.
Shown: 1 °C
